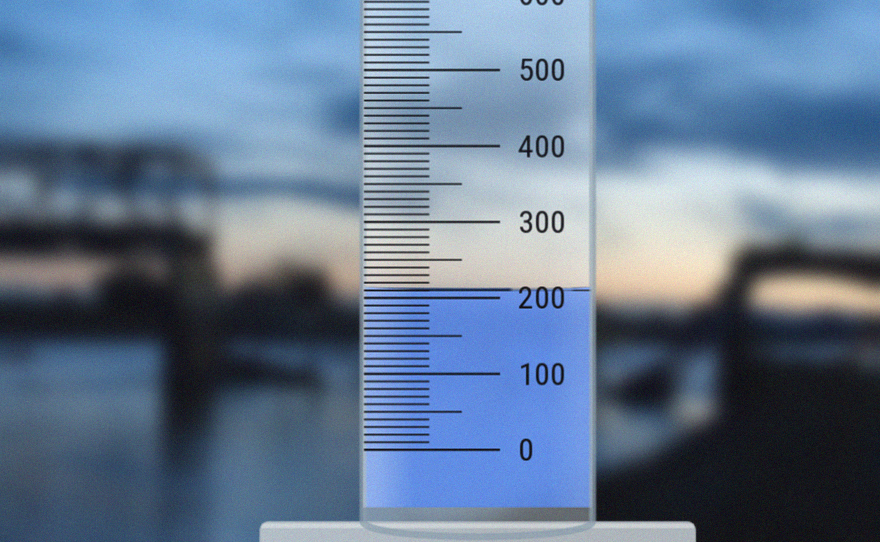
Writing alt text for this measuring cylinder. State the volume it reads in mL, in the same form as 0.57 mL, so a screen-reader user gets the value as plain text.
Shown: 210 mL
